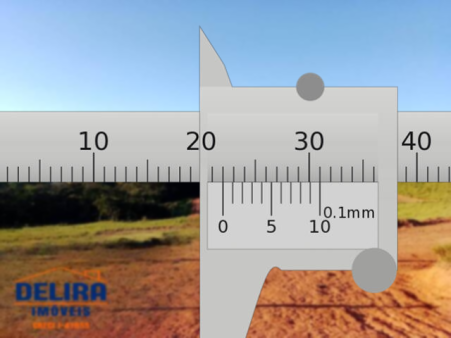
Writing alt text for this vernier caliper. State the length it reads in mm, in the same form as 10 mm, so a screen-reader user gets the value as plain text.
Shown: 22.0 mm
